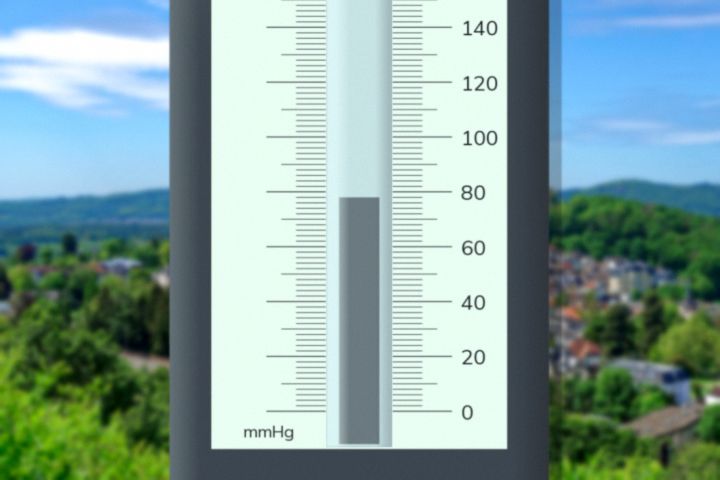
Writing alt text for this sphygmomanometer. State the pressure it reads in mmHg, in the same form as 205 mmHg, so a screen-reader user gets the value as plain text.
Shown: 78 mmHg
